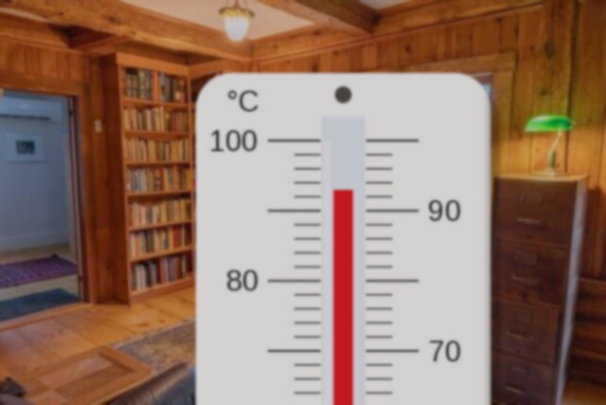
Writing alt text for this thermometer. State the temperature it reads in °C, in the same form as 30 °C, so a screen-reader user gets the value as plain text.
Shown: 93 °C
